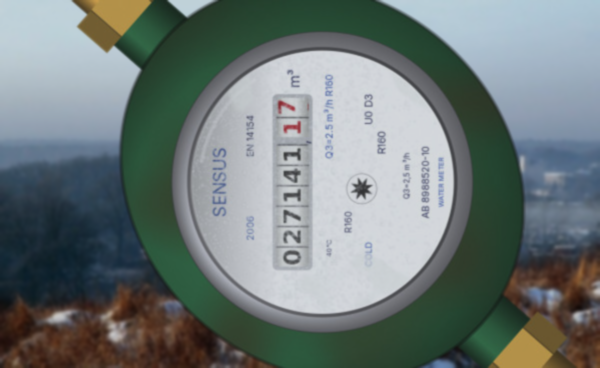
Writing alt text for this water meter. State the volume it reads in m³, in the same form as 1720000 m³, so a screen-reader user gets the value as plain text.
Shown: 27141.17 m³
